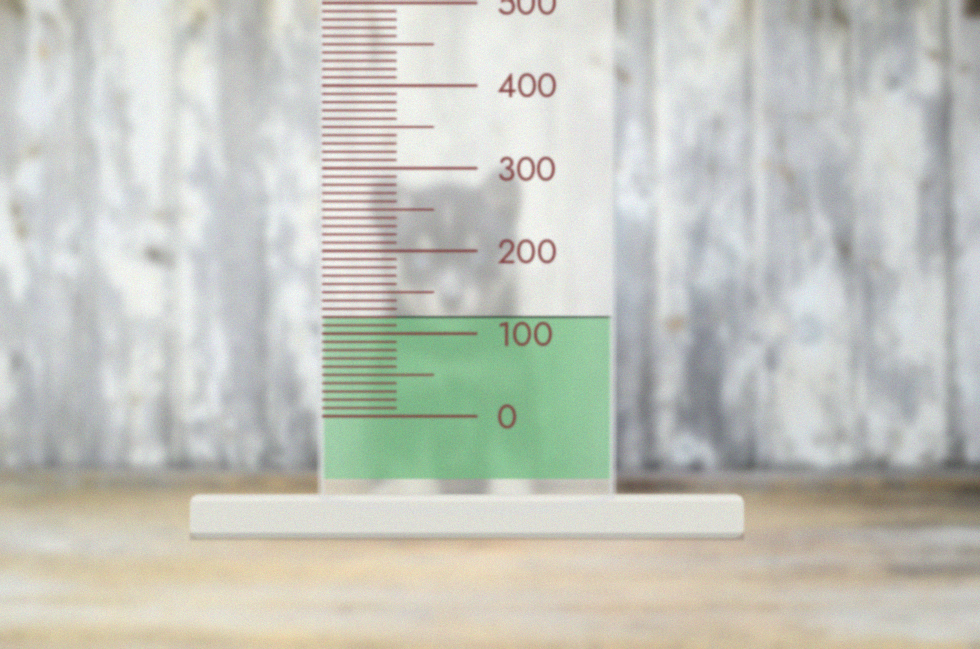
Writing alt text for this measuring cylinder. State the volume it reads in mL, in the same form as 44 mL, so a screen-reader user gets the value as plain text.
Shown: 120 mL
